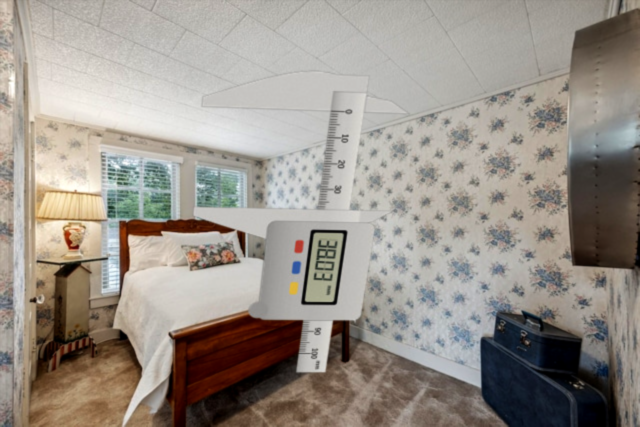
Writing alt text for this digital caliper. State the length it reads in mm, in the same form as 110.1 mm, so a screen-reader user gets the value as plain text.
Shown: 38.03 mm
